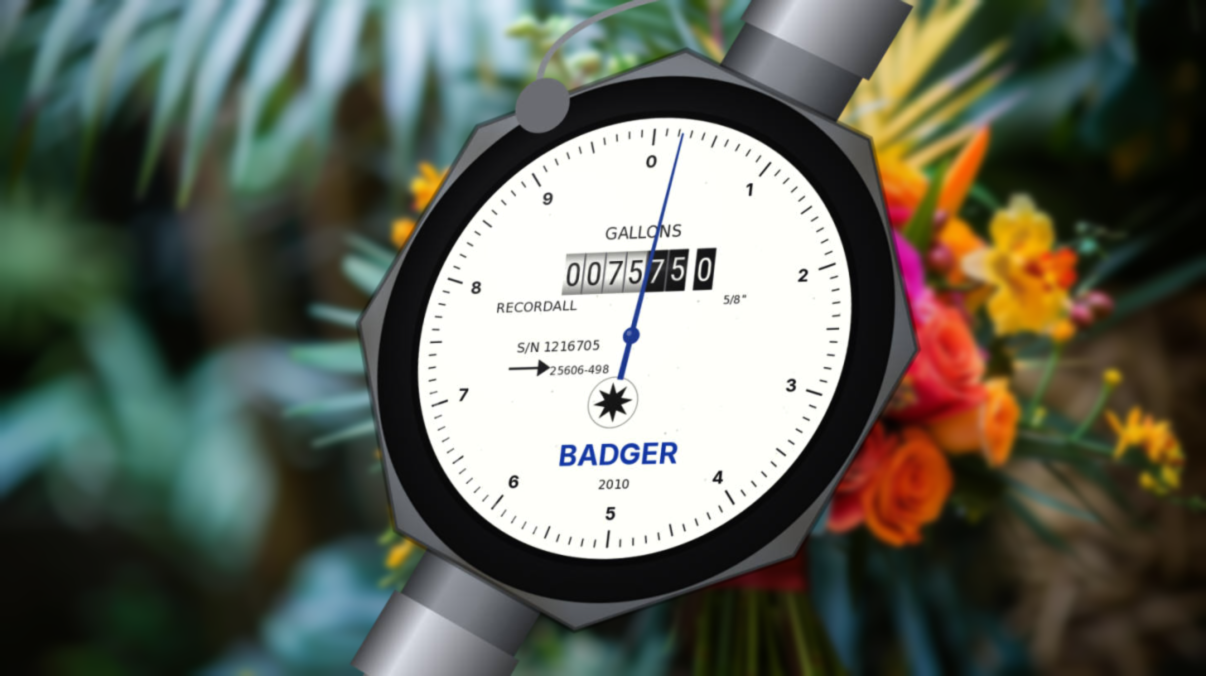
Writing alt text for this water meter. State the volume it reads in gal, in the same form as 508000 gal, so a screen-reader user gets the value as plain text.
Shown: 75750.2 gal
